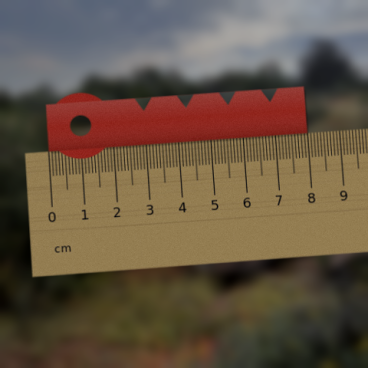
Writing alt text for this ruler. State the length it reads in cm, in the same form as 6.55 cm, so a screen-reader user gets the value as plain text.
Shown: 8 cm
